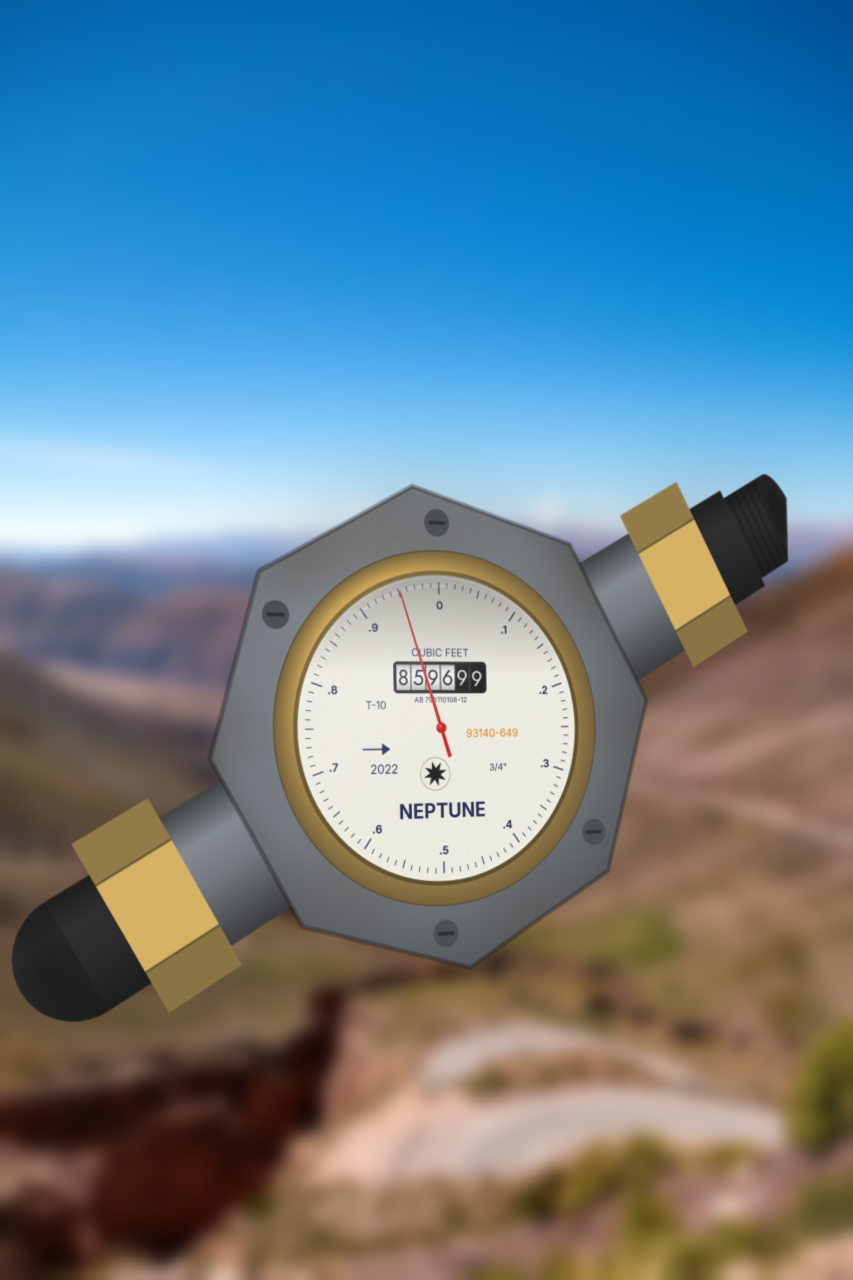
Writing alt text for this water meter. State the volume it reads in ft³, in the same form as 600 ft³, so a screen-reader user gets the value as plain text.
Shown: 859698.95 ft³
